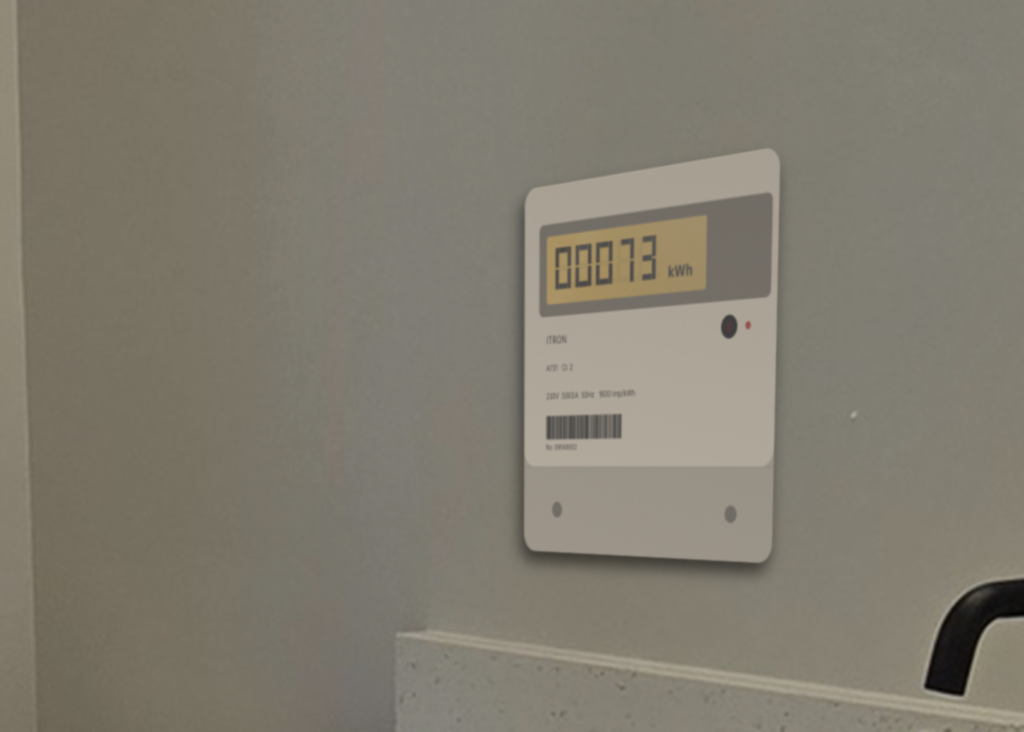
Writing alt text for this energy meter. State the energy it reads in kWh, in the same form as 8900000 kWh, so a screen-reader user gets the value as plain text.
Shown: 73 kWh
